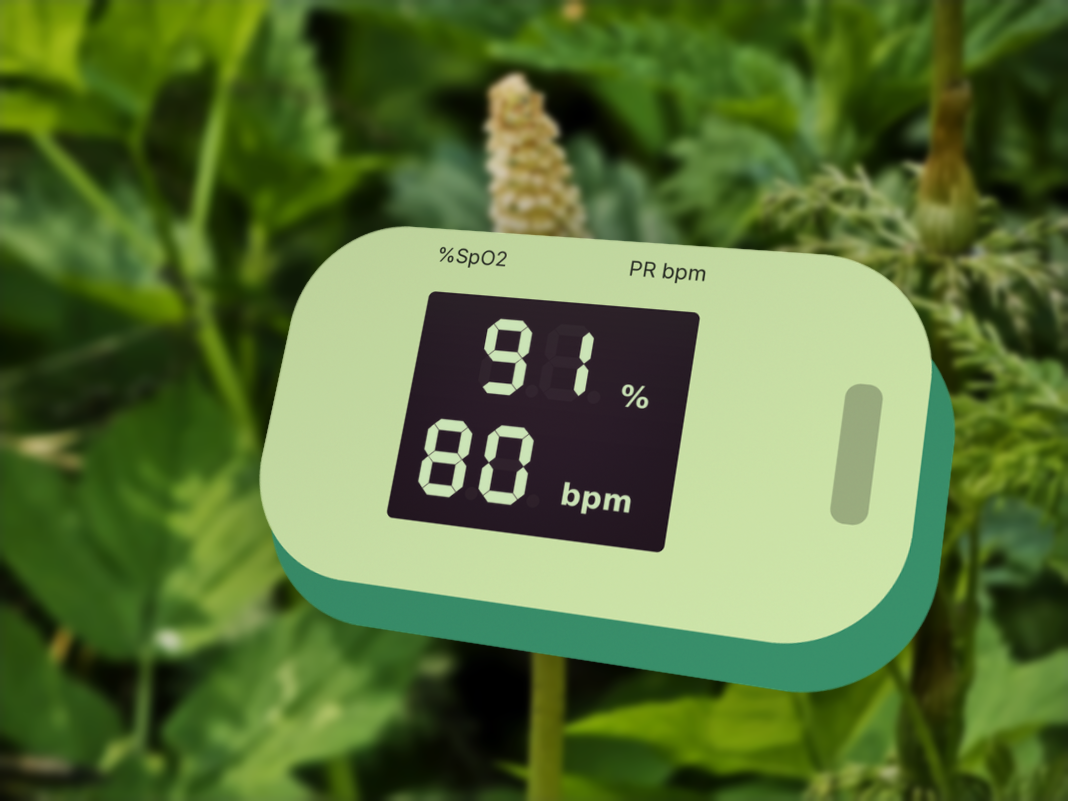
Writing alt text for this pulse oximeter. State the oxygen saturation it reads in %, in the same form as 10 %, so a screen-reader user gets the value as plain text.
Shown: 91 %
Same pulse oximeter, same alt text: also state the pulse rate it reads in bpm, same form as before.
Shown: 80 bpm
